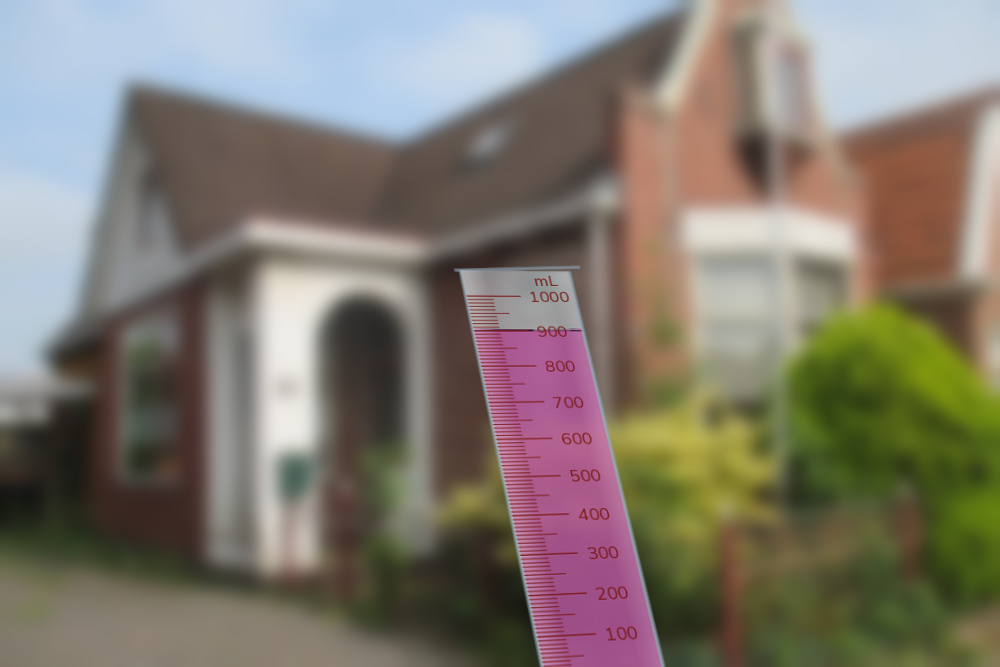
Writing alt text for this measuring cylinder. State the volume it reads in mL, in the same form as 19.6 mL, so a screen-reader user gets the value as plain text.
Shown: 900 mL
